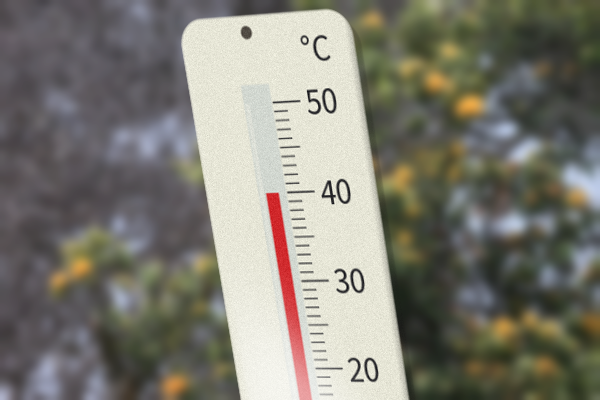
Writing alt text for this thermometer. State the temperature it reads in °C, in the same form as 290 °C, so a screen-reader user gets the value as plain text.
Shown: 40 °C
